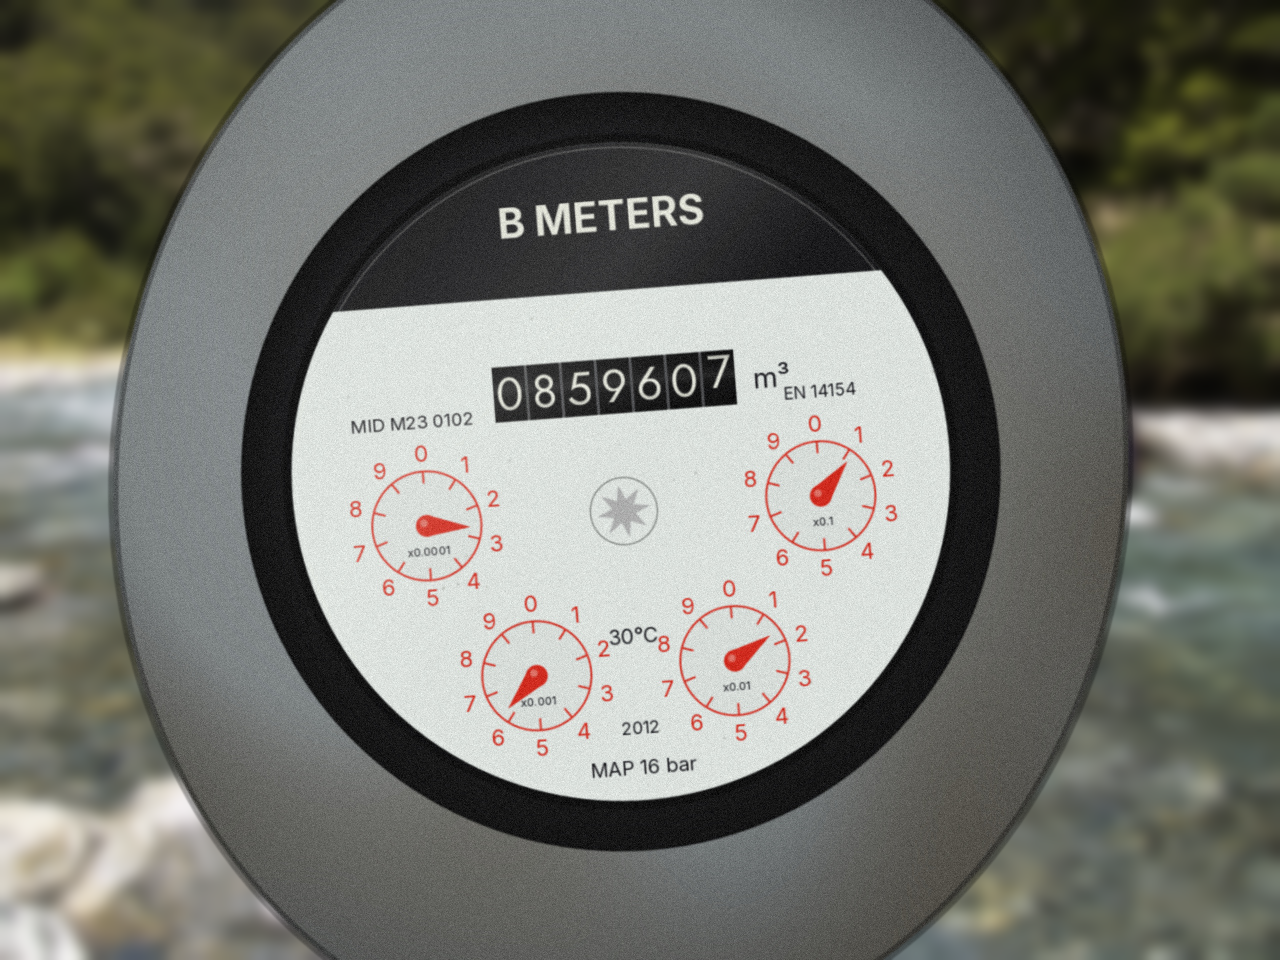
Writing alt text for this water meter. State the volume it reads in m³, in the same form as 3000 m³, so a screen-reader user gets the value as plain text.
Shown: 859607.1162 m³
